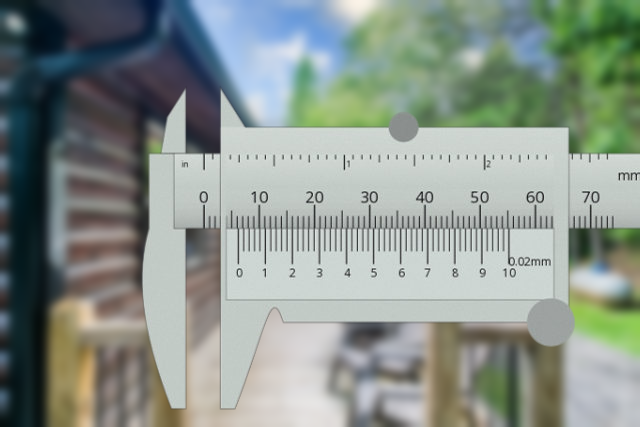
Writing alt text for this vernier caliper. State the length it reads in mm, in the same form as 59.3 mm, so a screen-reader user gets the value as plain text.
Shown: 6.2 mm
